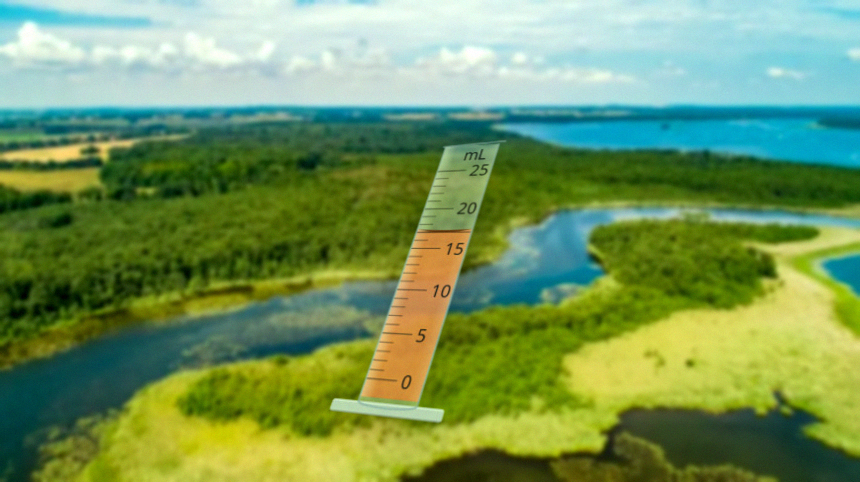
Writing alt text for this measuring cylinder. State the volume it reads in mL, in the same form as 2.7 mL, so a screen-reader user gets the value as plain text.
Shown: 17 mL
